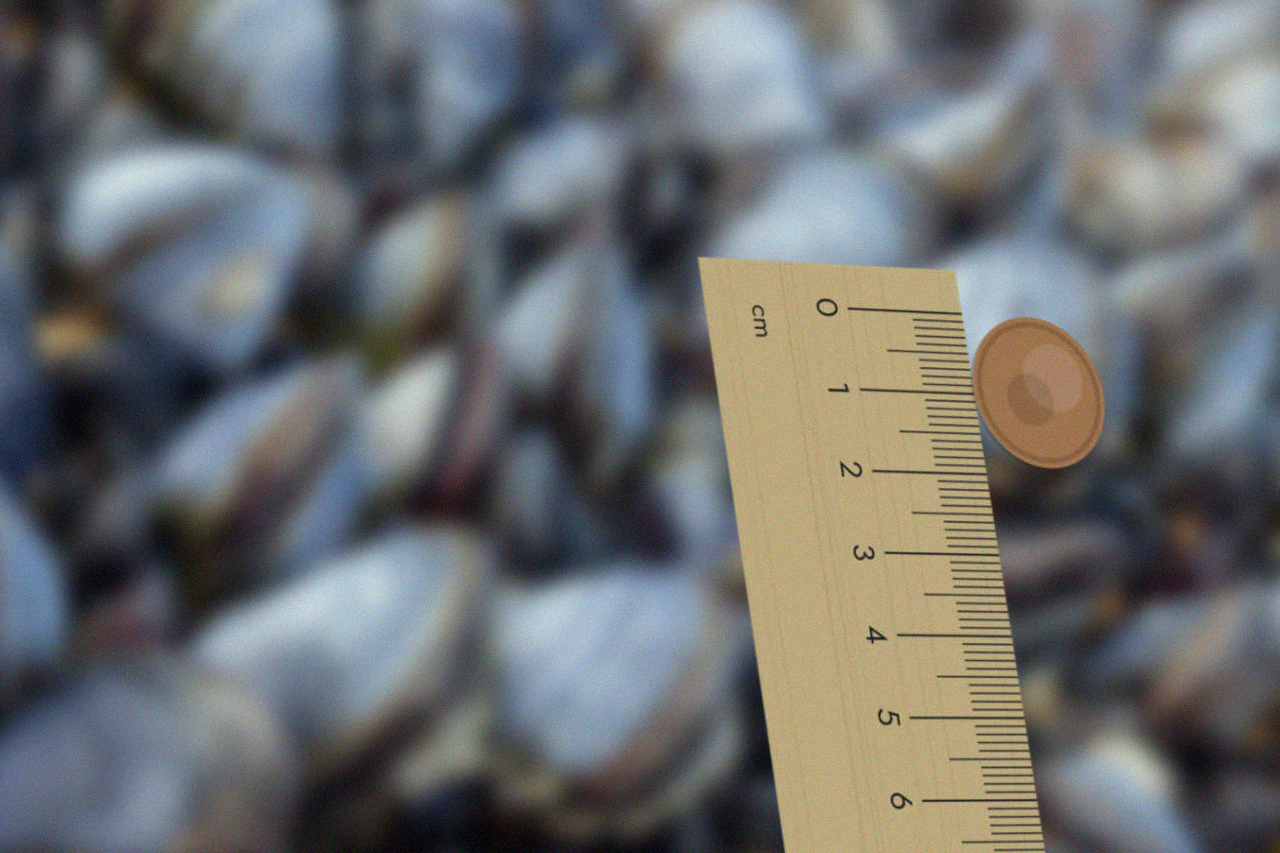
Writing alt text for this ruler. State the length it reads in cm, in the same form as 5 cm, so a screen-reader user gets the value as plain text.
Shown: 1.9 cm
